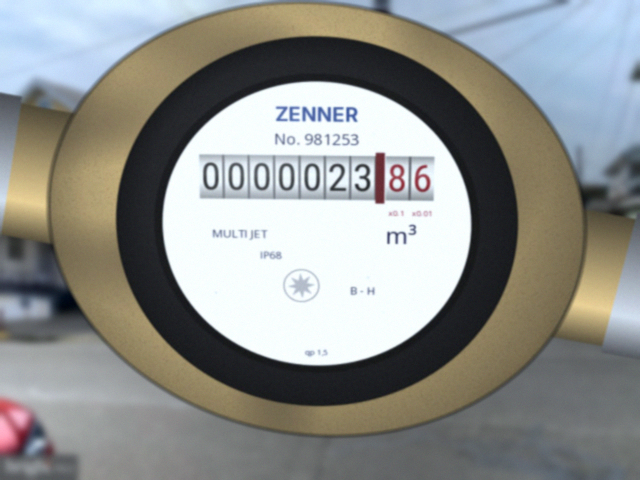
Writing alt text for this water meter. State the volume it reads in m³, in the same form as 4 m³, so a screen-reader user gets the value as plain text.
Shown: 23.86 m³
